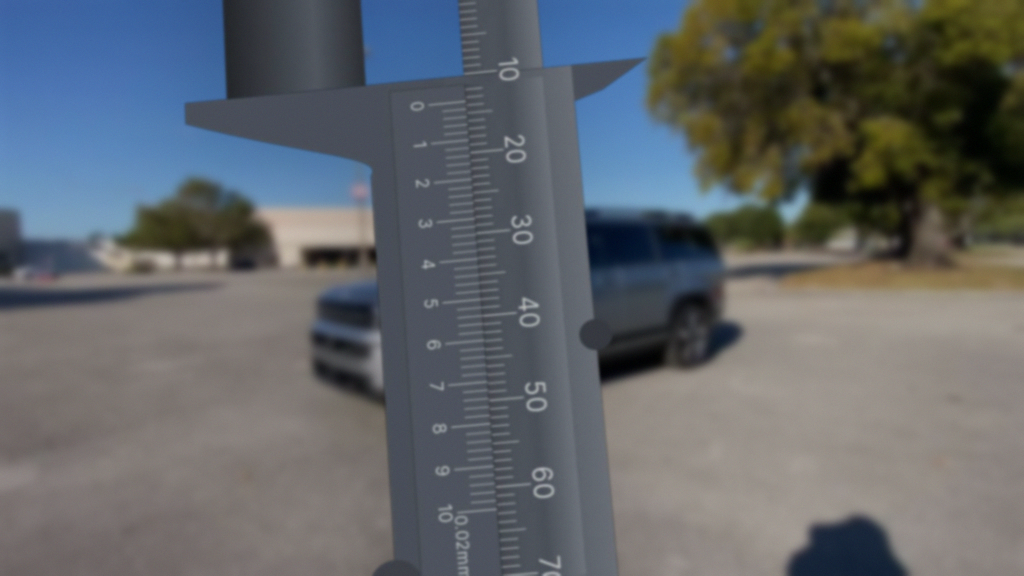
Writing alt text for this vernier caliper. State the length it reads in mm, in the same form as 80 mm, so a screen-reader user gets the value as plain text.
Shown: 13.5 mm
